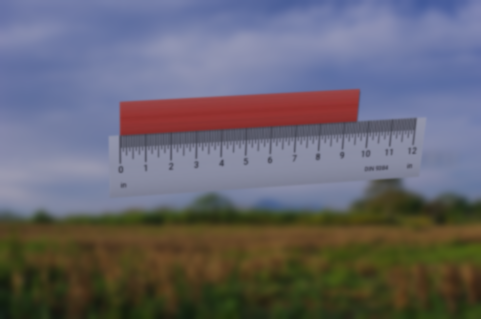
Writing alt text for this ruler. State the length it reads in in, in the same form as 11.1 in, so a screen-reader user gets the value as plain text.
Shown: 9.5 in
